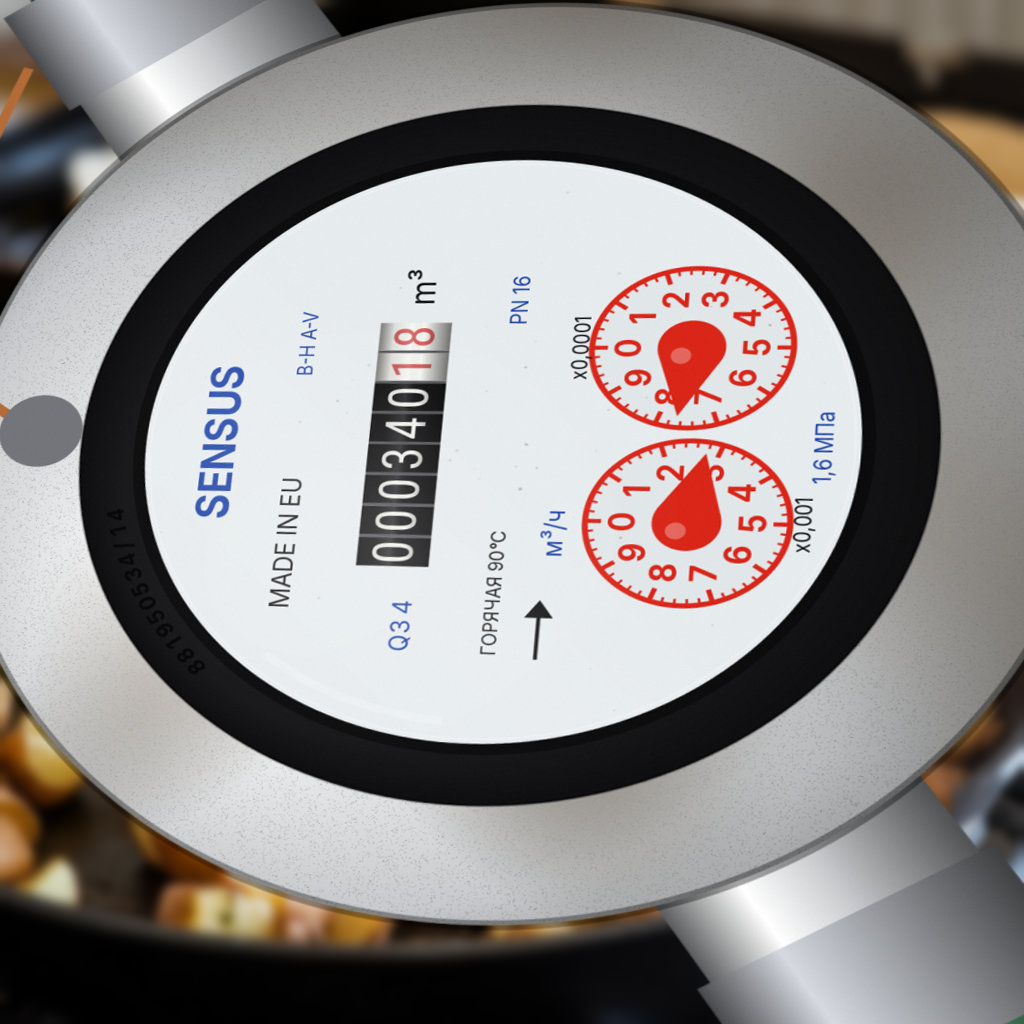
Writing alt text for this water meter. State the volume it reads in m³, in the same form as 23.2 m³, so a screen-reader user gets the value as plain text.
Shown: 340.1827 m³
